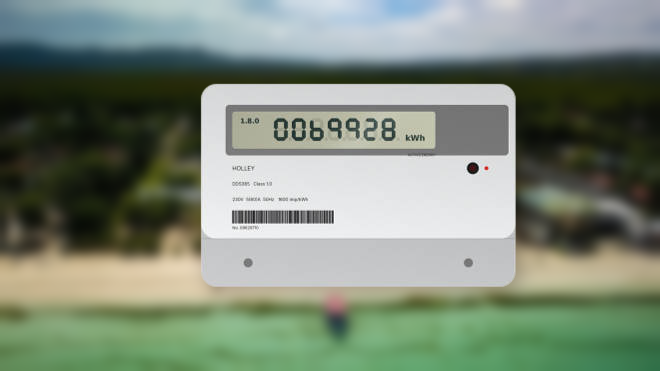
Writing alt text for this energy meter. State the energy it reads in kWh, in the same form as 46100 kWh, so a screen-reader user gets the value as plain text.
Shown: 69928 kWh
